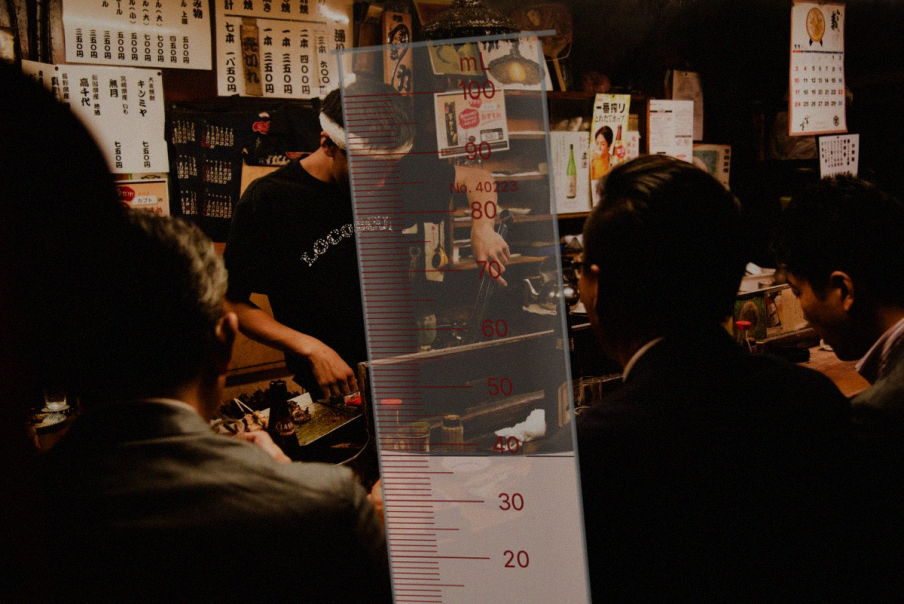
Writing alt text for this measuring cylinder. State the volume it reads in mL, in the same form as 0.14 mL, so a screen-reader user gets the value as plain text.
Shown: 38 mL
